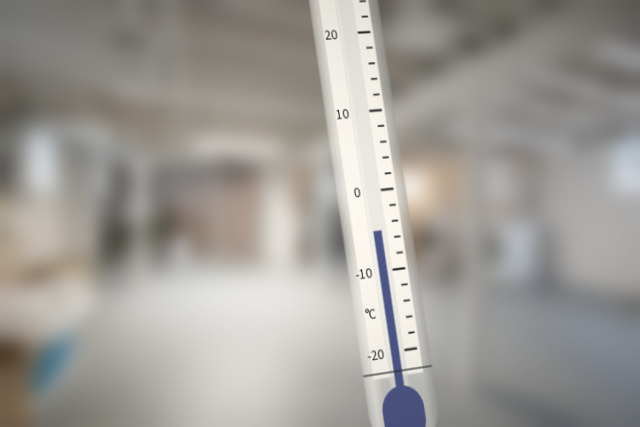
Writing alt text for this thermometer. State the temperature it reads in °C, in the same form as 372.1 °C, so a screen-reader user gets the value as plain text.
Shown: -5 °C
